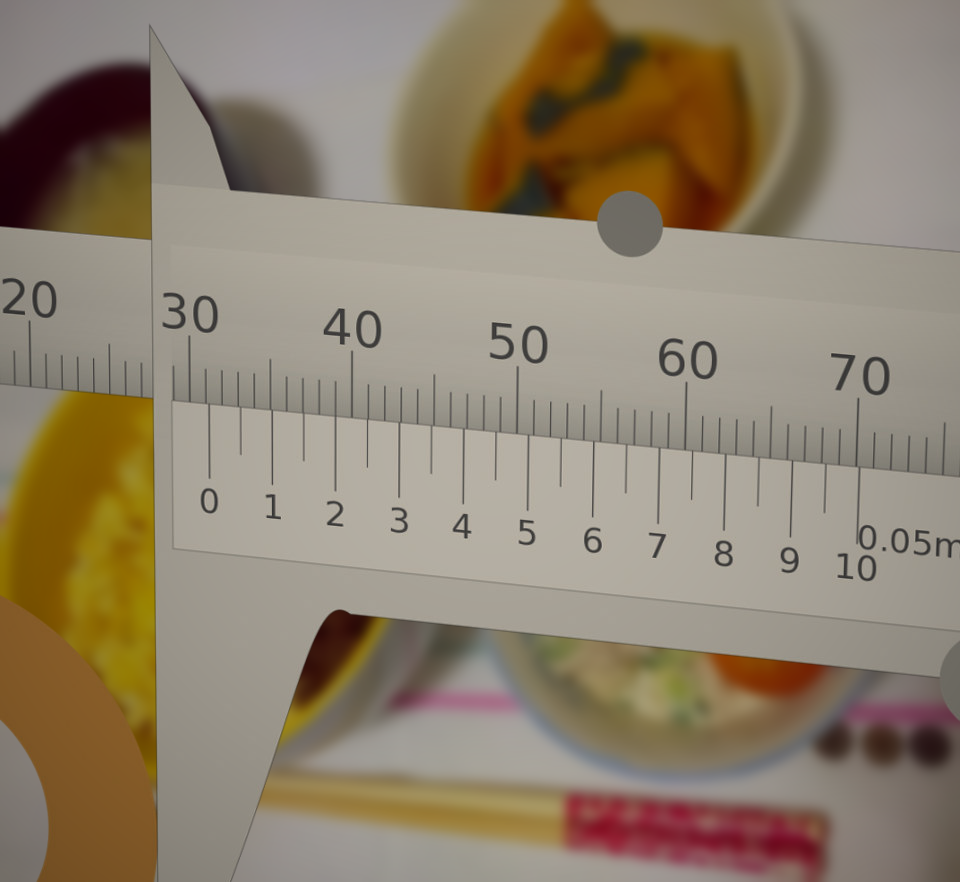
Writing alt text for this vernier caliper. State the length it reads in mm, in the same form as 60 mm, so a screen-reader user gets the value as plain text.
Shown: 31.2 mm
